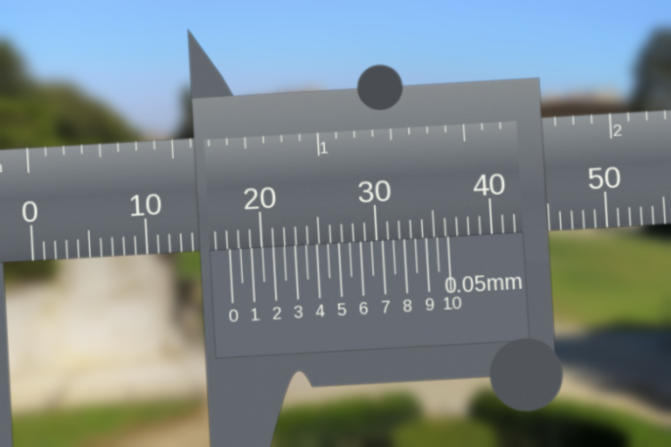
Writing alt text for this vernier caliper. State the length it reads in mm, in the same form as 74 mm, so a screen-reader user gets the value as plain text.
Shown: 17.2 mm
